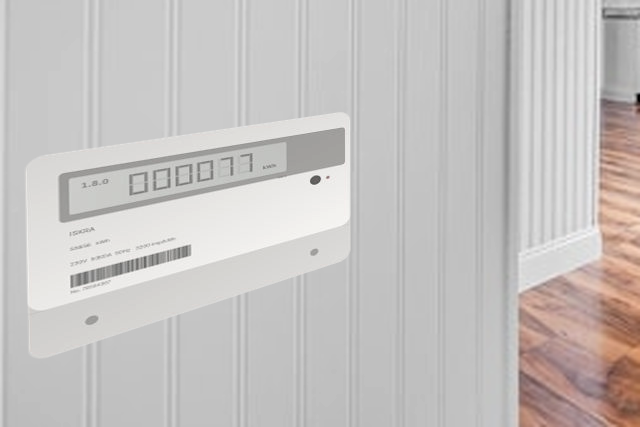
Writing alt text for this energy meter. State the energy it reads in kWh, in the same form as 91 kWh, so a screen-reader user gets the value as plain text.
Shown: 77 kWh
